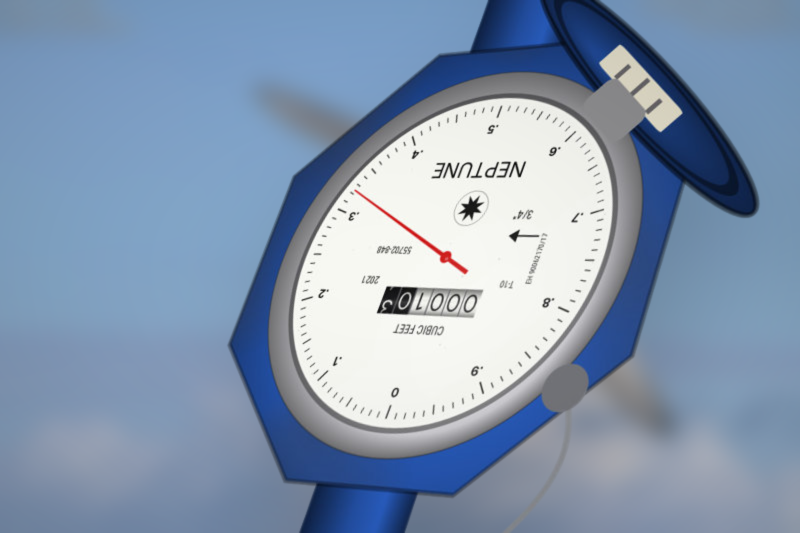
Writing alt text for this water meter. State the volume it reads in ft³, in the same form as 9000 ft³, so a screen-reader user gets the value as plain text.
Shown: 103.32 ft³
